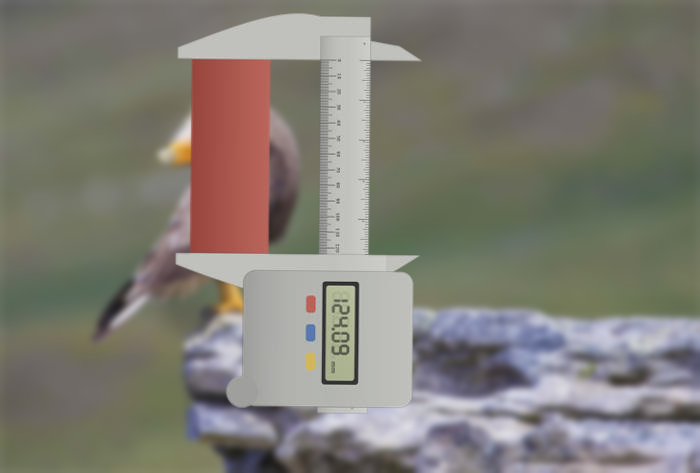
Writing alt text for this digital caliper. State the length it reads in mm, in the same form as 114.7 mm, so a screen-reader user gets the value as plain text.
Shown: 124.09 mm
